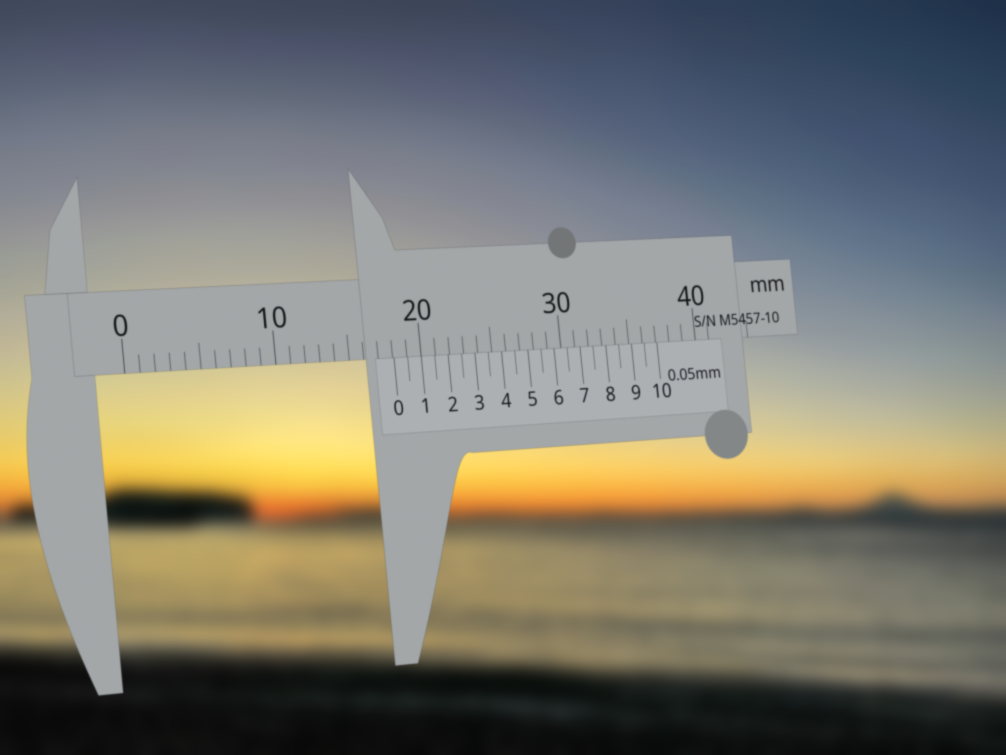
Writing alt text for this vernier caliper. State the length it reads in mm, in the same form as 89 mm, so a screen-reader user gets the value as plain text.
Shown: 18.1 mm
